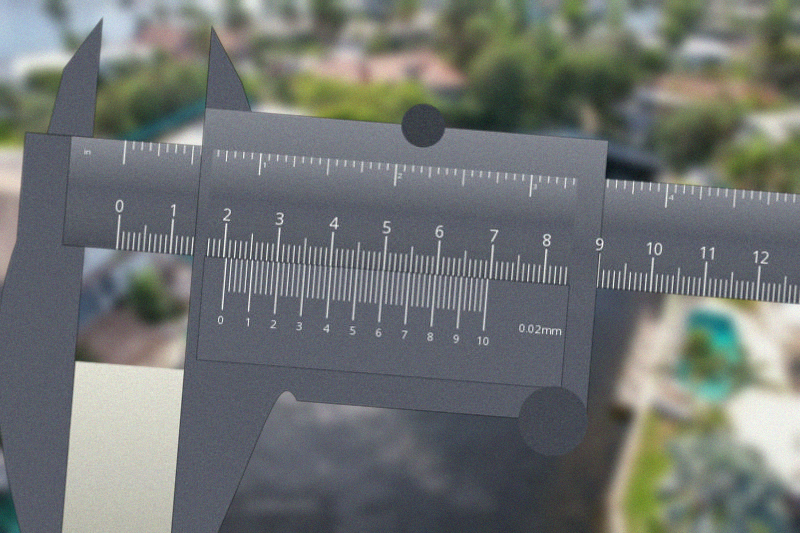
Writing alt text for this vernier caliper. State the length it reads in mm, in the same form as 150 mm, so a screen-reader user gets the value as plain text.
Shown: 20.5 mm
